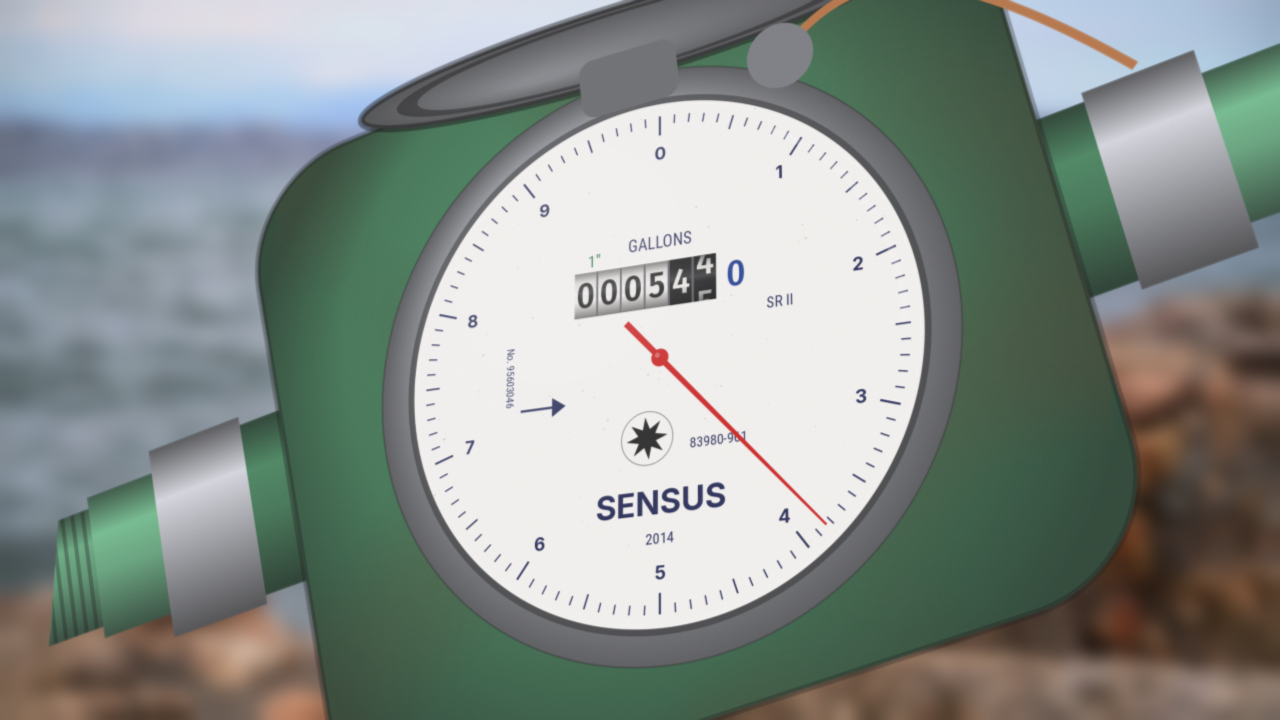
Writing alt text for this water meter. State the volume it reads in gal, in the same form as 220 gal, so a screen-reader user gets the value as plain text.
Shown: 5443.8 gal
